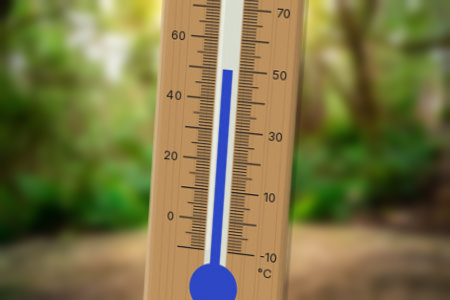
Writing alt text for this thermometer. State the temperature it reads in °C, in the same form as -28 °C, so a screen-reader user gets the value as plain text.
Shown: 50 °C
